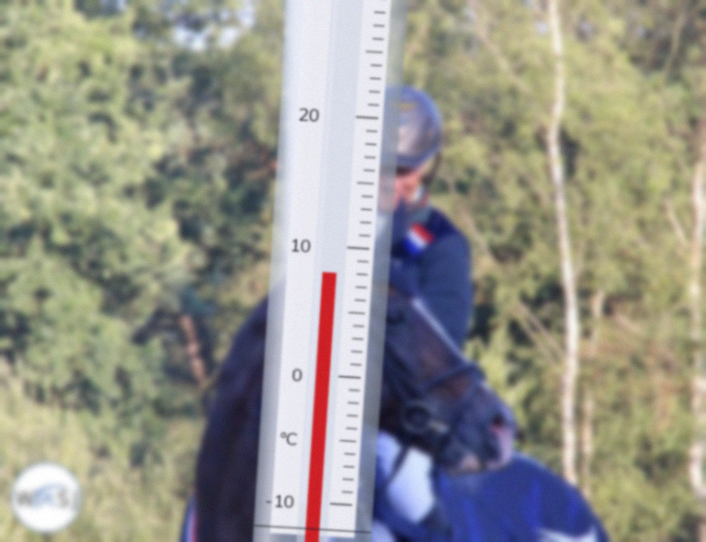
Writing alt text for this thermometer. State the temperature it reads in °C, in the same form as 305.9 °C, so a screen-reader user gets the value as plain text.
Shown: 8 °C
